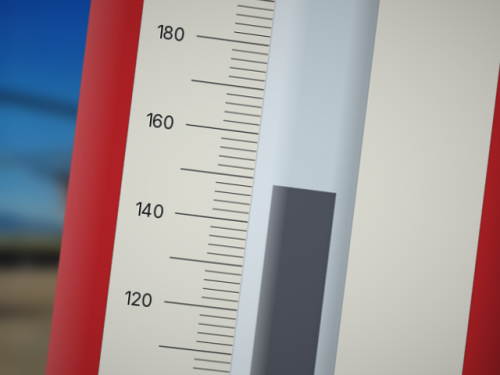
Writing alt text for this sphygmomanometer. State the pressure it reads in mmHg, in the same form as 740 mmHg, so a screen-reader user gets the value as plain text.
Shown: 149 mmHg
